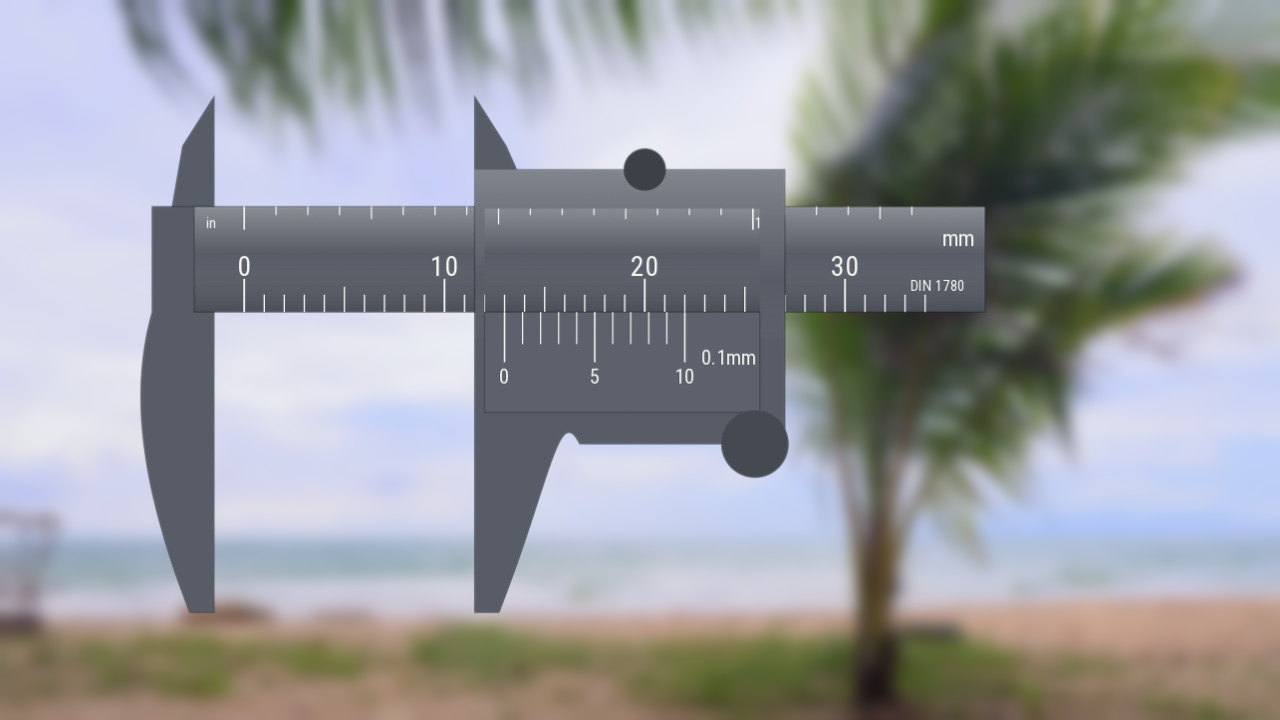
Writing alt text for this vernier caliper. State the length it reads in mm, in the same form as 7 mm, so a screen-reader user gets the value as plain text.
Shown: 13.0 mm
